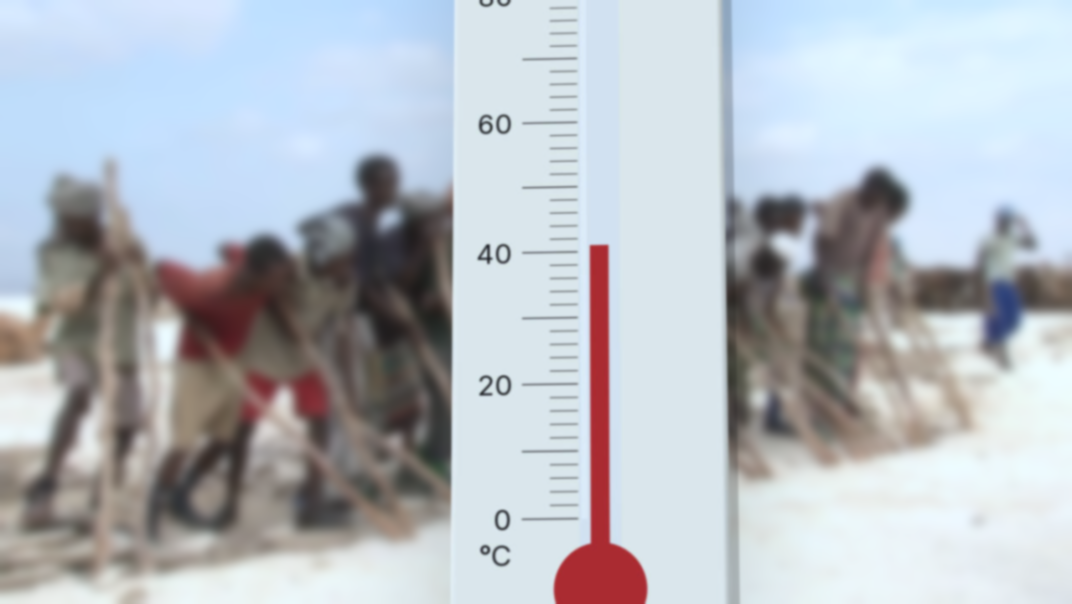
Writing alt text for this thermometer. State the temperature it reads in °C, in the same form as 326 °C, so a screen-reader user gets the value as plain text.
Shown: 41 °C
